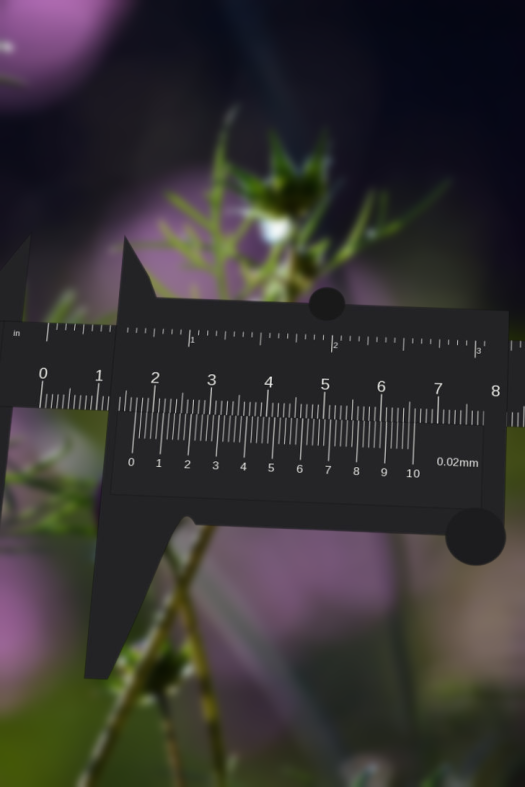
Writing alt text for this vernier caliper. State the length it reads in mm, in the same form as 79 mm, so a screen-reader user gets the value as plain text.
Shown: 17.0 mm
